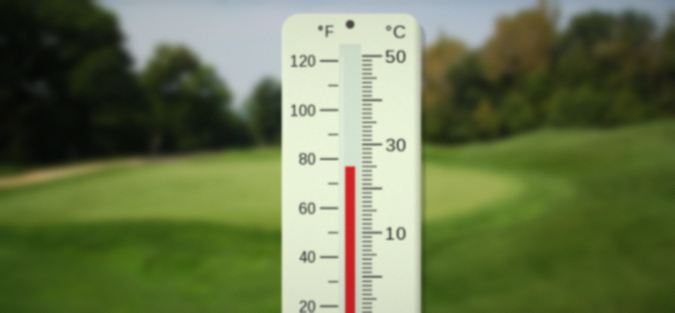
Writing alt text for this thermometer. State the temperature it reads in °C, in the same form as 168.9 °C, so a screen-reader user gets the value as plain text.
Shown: 25 °C
